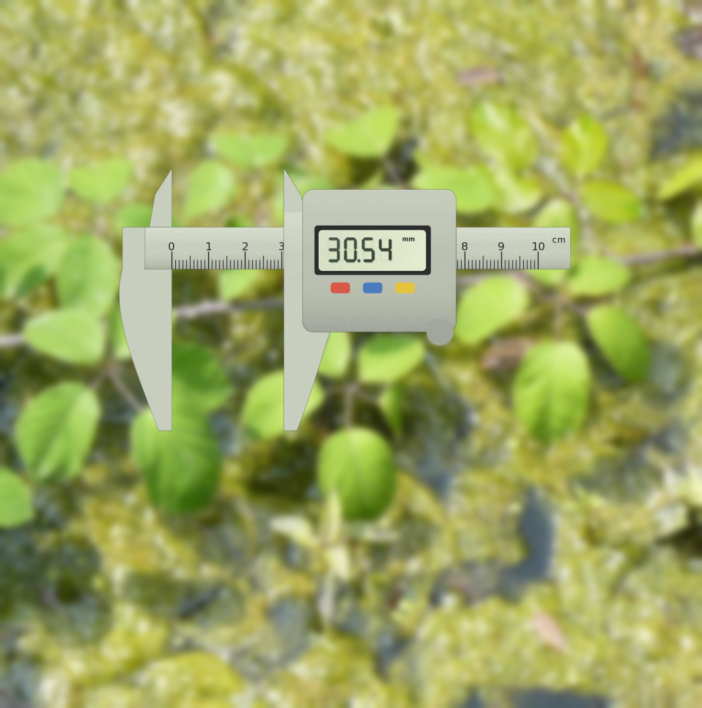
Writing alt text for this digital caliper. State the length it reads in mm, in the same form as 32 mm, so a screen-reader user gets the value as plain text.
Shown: 30.54 mm
